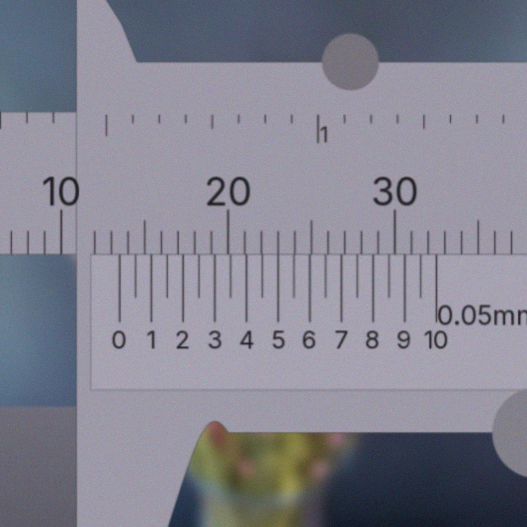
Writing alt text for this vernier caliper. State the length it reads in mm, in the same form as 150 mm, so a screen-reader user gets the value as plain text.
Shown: 13.5 mm
